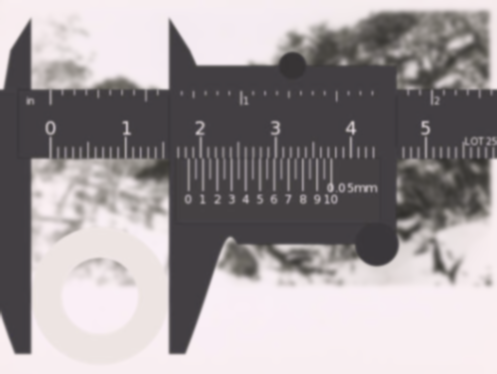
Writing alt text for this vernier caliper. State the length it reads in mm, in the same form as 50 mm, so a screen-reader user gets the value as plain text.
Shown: 18.4 mm
